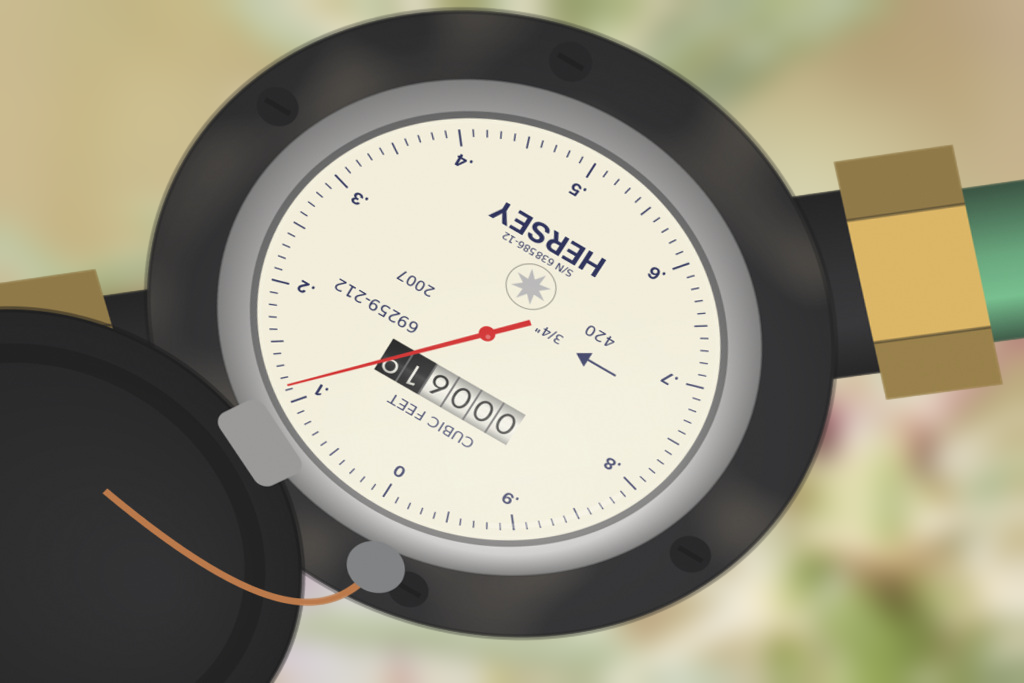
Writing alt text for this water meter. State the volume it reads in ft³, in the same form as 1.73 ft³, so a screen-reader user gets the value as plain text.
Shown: 619.11 ft³
